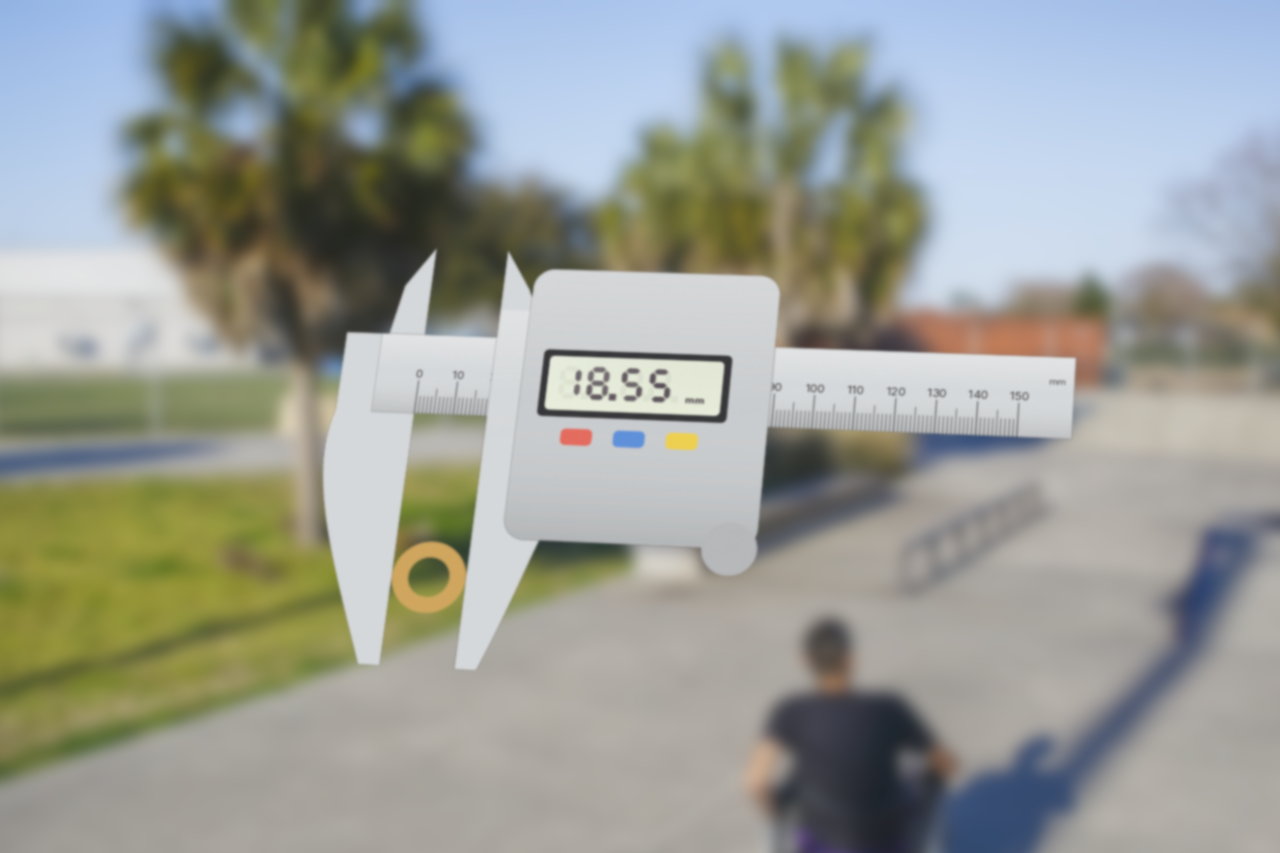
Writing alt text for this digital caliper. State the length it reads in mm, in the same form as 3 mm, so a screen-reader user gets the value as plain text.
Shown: 18.55 mm
